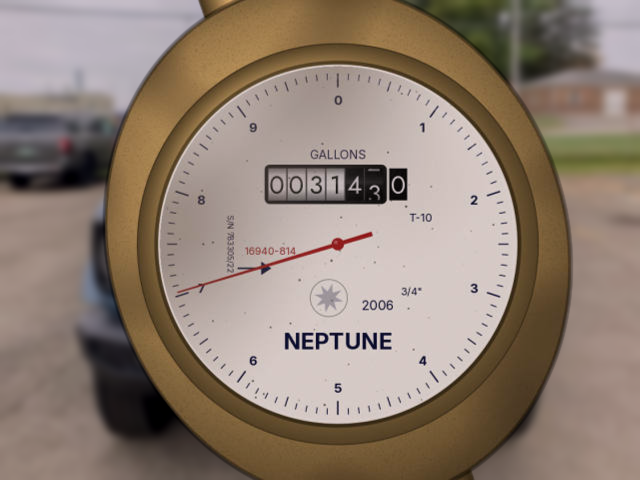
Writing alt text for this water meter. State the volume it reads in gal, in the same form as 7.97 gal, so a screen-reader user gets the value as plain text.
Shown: 31427.0 gal
